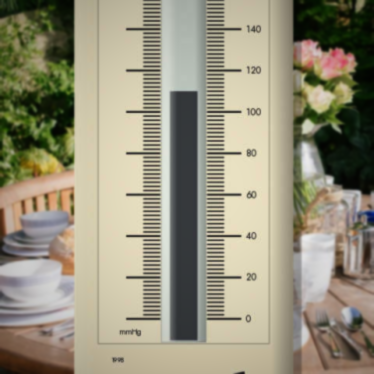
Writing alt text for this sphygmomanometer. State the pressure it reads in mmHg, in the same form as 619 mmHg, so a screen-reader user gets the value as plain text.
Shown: 110 mmHg
